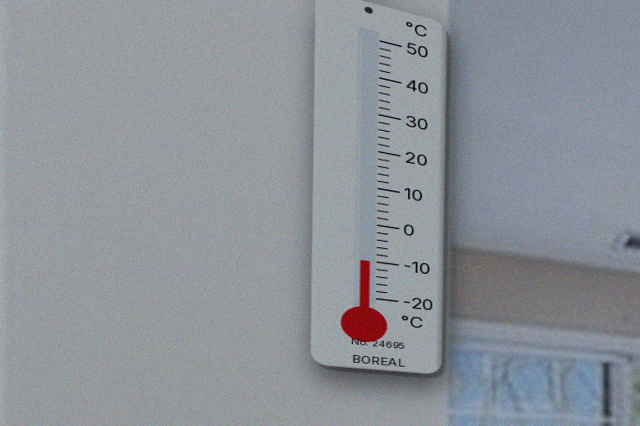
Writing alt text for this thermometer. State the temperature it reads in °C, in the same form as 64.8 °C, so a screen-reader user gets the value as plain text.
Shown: -10 °C
